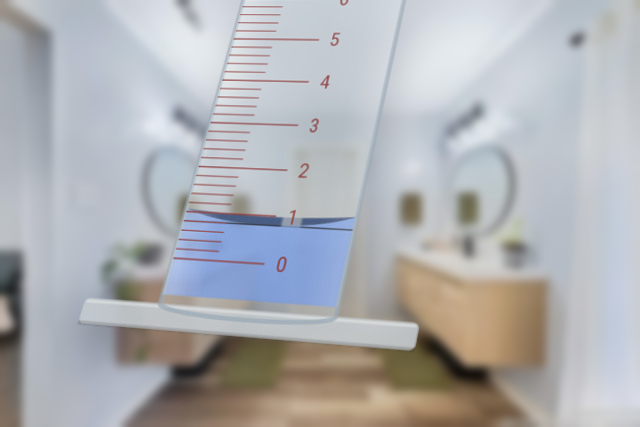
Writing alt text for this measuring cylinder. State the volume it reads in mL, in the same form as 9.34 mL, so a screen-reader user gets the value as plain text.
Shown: 0.8 mL
